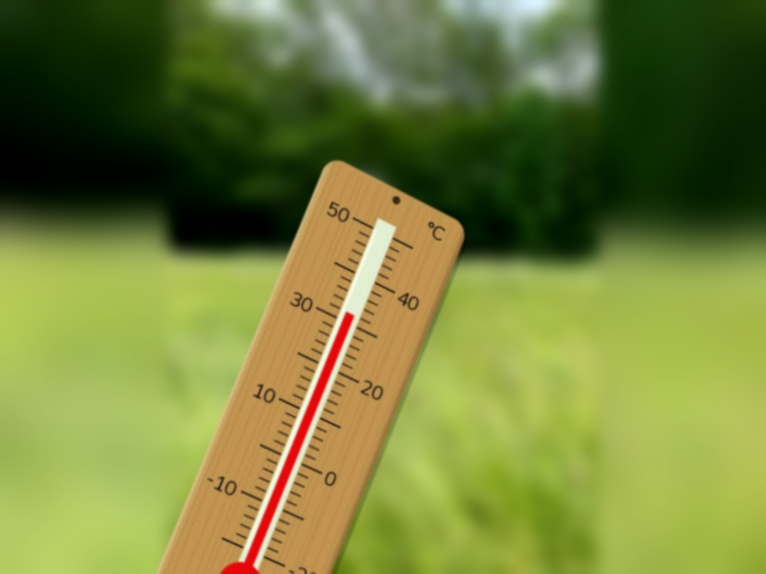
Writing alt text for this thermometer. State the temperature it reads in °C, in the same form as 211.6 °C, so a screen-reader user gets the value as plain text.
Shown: 32 °C
